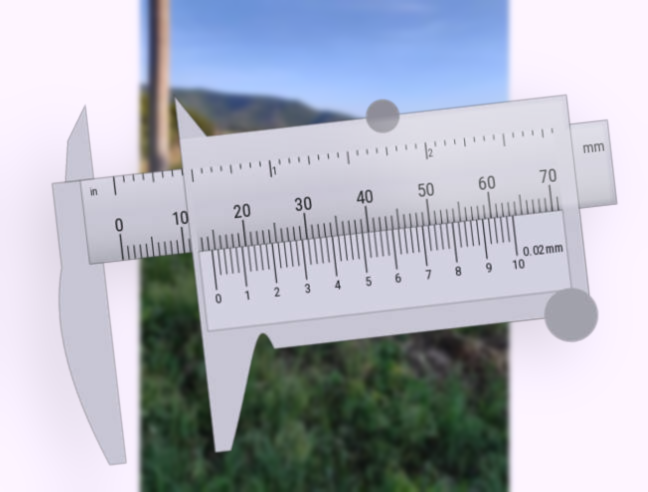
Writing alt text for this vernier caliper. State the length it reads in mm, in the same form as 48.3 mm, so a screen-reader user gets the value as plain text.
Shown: 14.5 mm
